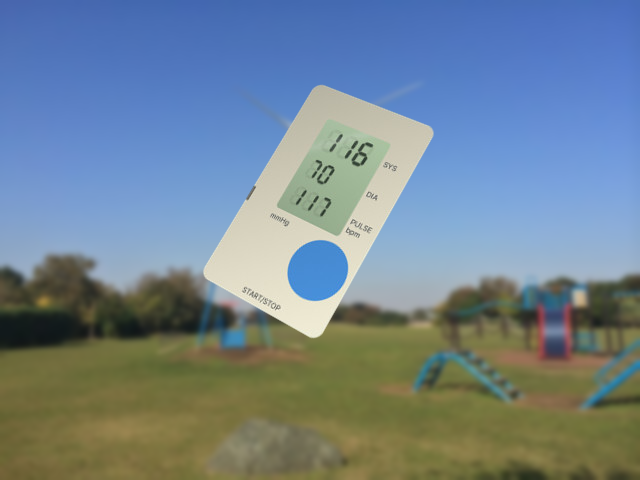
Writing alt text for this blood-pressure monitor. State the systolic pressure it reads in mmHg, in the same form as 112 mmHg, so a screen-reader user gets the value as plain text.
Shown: 116 mmHg
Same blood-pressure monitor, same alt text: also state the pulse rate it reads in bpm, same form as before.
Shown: 117 bpm
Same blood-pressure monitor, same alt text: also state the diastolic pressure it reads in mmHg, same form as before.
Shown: 70 mmHg
